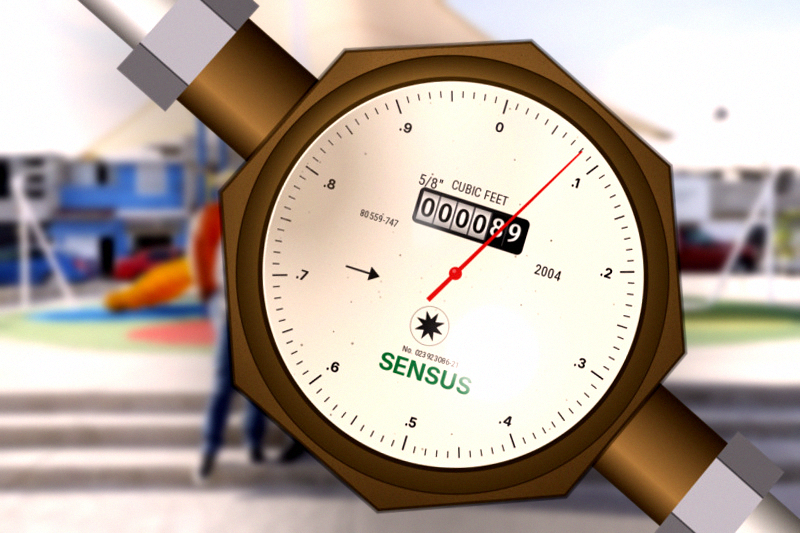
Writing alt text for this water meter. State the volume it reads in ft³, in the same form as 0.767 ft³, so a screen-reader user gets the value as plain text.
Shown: 89.08 ft³
